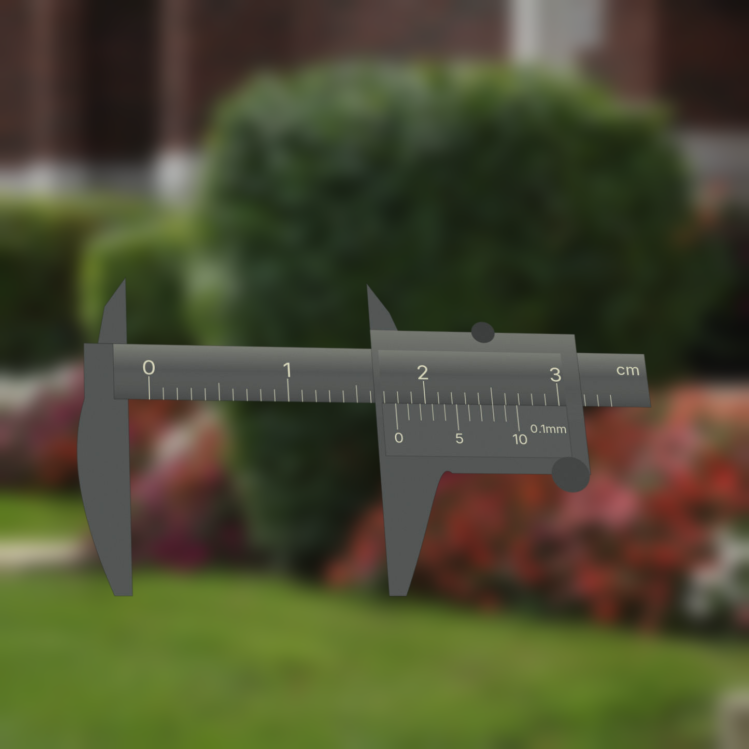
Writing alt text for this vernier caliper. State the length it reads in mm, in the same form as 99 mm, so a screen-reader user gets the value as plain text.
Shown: 17.8 mm
